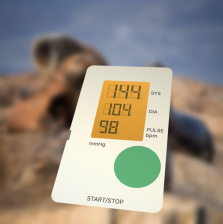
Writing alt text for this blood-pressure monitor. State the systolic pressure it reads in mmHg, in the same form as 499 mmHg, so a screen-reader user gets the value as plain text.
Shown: 144 mmHg
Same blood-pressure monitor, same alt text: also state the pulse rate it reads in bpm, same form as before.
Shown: 98 bpm
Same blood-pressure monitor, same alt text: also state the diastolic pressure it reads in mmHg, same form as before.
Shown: 104 mmHg
